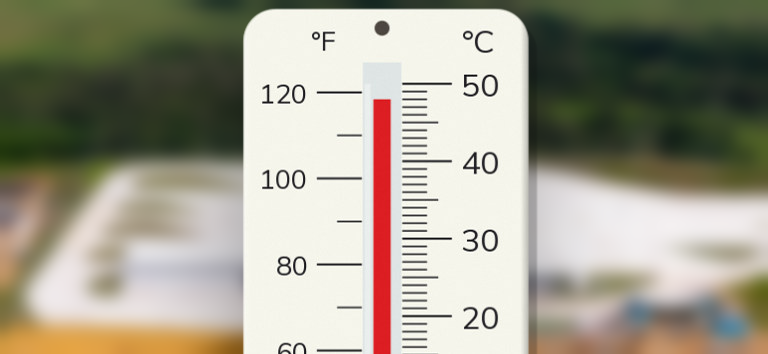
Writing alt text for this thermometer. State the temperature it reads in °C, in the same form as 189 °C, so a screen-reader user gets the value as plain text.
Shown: 48 °C
